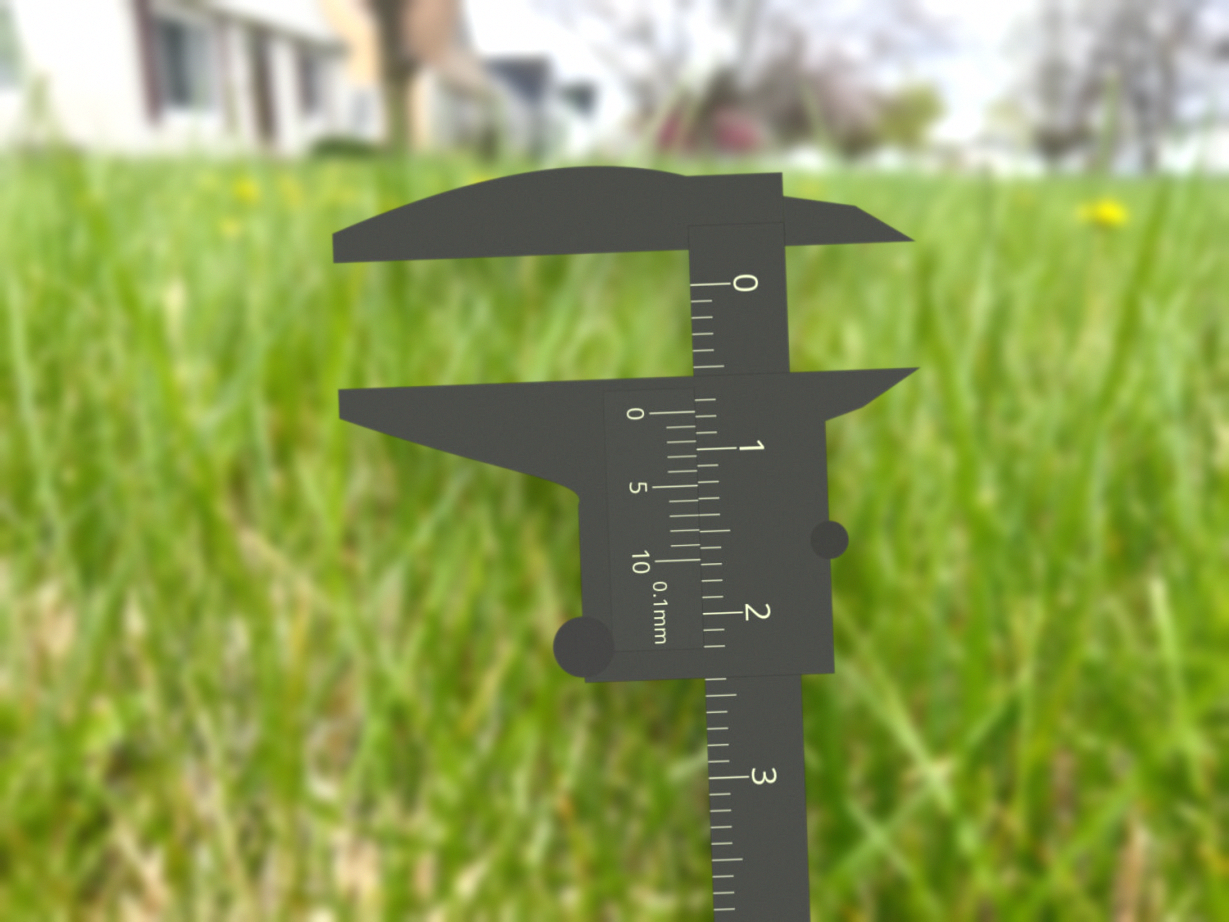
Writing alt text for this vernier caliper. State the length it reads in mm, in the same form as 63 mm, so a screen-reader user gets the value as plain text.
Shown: 7.7 mm
